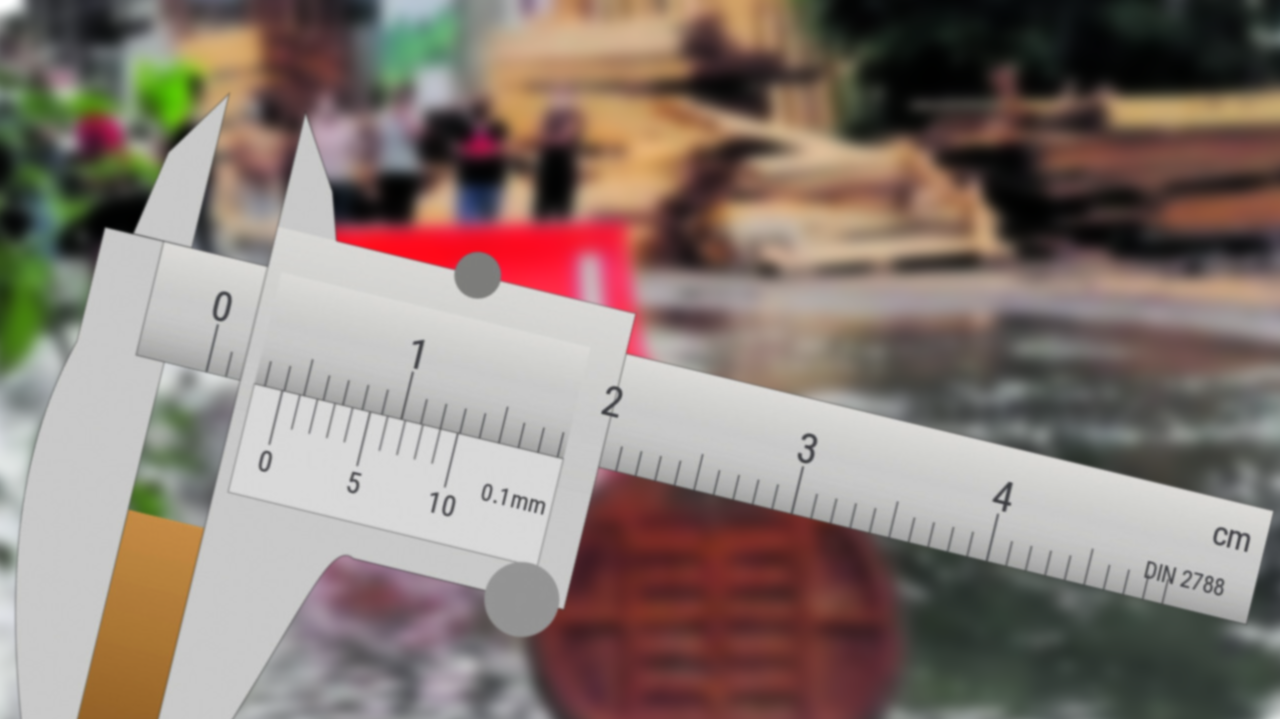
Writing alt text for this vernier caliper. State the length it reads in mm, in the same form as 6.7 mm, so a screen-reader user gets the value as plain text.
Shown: 3.9 mm
